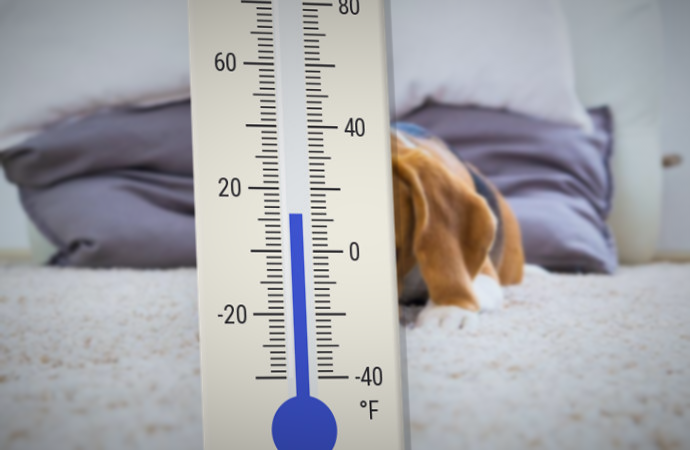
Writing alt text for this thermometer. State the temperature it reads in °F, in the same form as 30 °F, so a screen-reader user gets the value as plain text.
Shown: 12 °F
